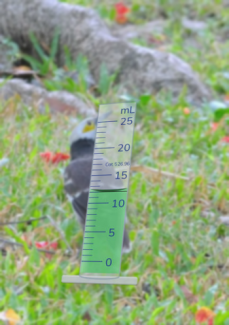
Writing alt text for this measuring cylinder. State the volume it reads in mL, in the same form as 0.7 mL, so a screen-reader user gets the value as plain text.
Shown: 12 mL
